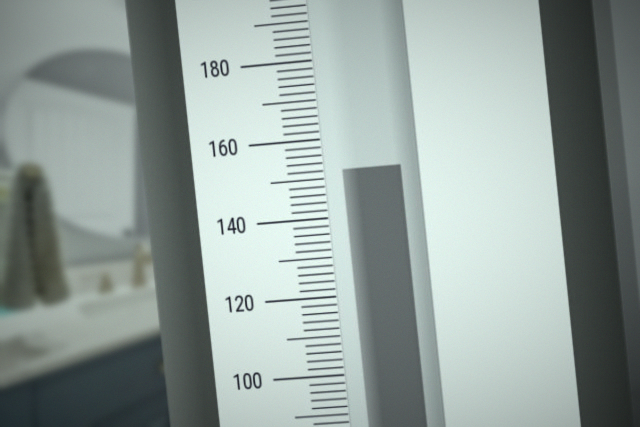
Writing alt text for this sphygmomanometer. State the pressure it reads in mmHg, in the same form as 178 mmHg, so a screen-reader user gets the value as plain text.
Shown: 152 mmHg
